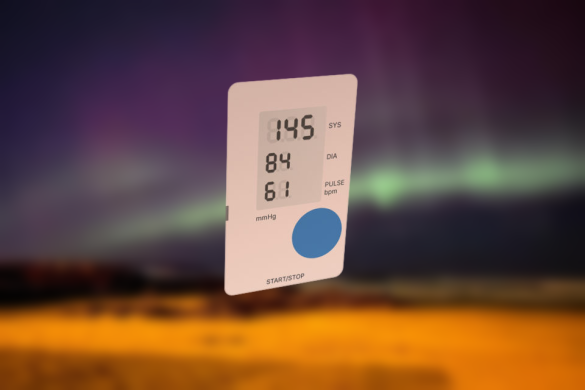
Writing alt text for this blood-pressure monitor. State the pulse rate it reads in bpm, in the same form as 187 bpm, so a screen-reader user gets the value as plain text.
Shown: 61 bpm
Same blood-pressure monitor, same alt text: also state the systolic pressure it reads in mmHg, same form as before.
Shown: 145 mmHg
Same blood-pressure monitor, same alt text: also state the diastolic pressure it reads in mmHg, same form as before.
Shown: 84 mmHg
